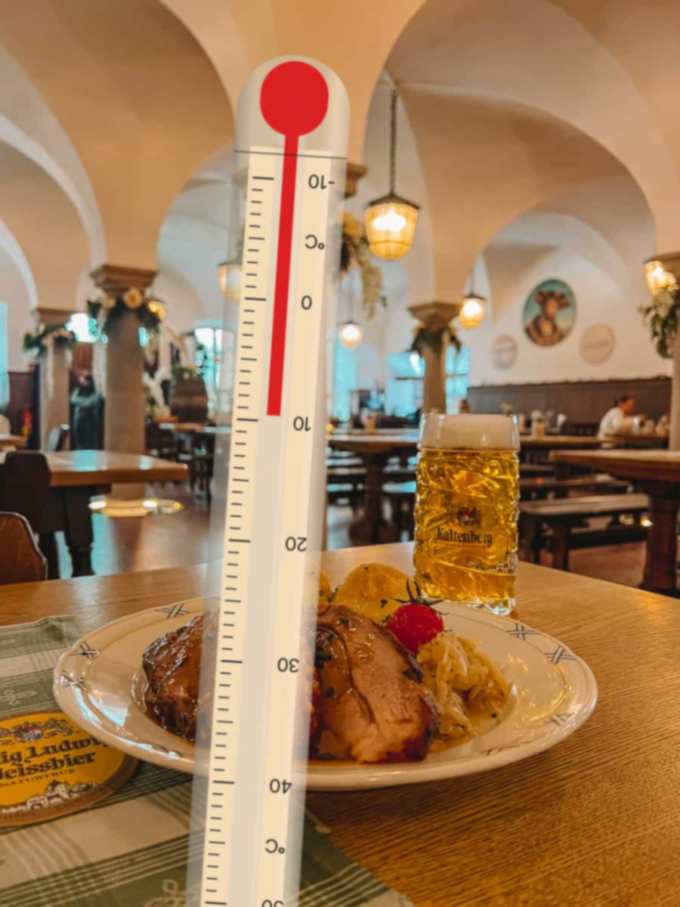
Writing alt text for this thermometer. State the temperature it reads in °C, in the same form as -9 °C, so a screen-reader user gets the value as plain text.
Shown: 9.5 °C
